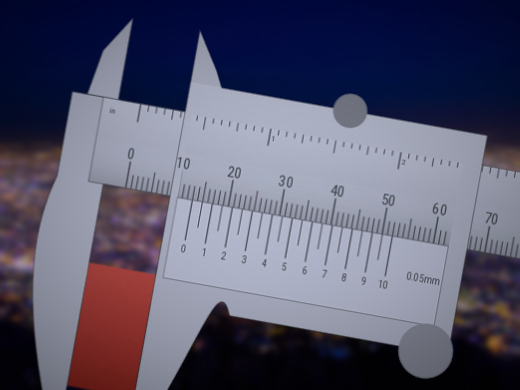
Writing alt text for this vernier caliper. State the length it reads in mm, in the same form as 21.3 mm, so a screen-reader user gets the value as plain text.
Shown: 13.0 mm
